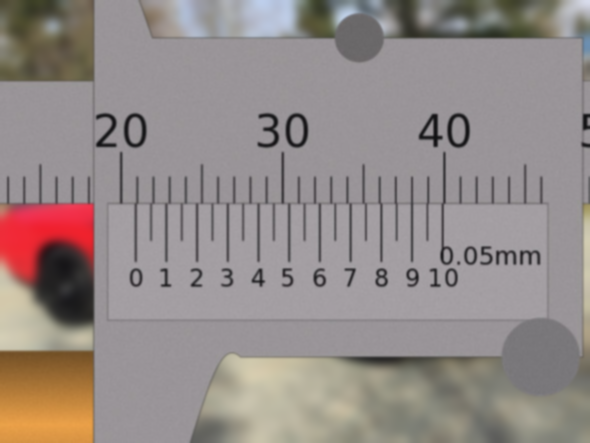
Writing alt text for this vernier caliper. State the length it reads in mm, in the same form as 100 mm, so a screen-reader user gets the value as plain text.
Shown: 20.9 mm
